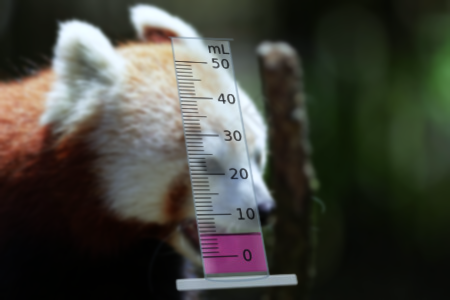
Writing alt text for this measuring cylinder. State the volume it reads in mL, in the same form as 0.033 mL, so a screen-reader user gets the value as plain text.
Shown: 5 mL
